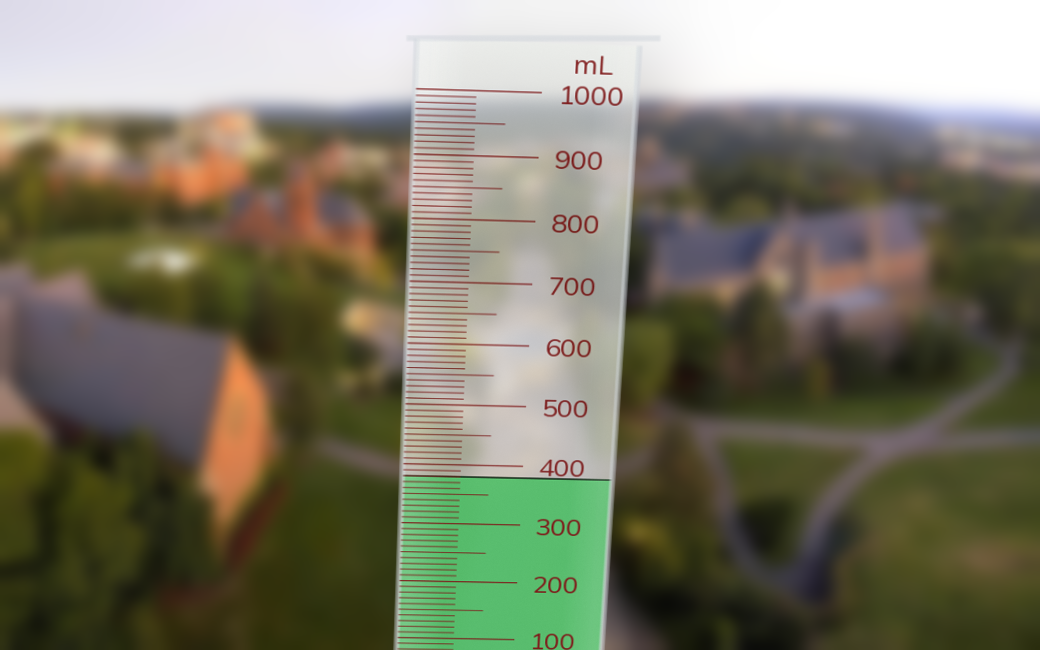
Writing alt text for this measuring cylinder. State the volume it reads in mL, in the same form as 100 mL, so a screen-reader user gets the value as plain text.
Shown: 380 mL
